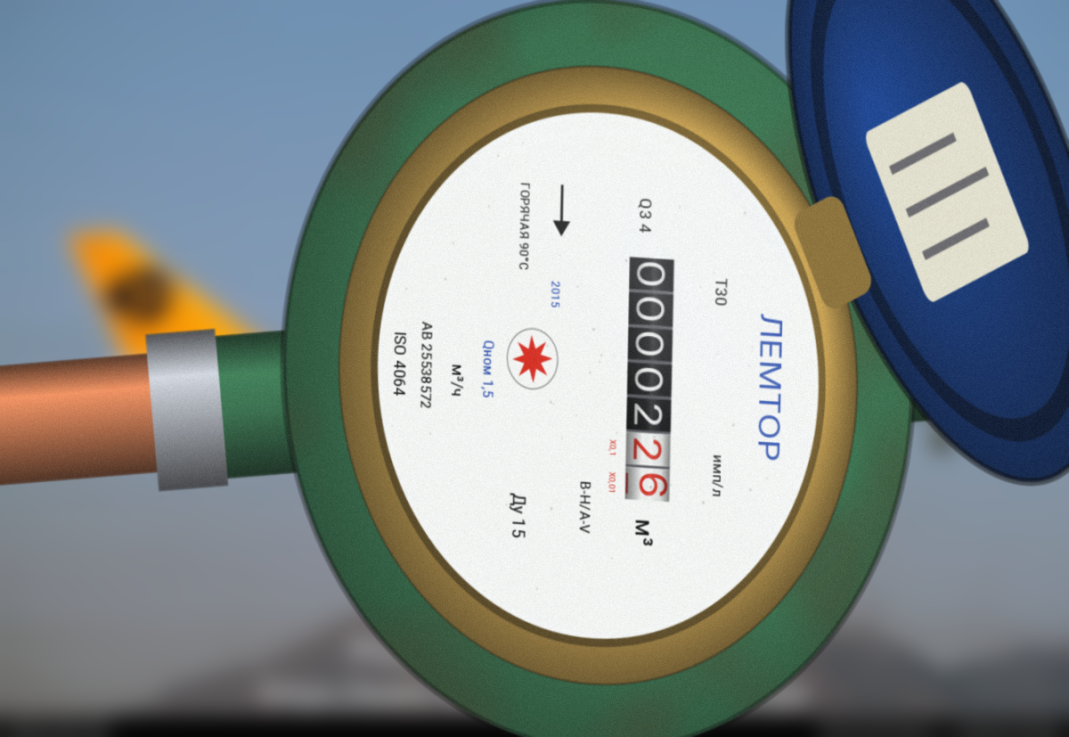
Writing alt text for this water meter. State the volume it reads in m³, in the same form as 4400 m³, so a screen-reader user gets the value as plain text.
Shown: 2.26 m³
